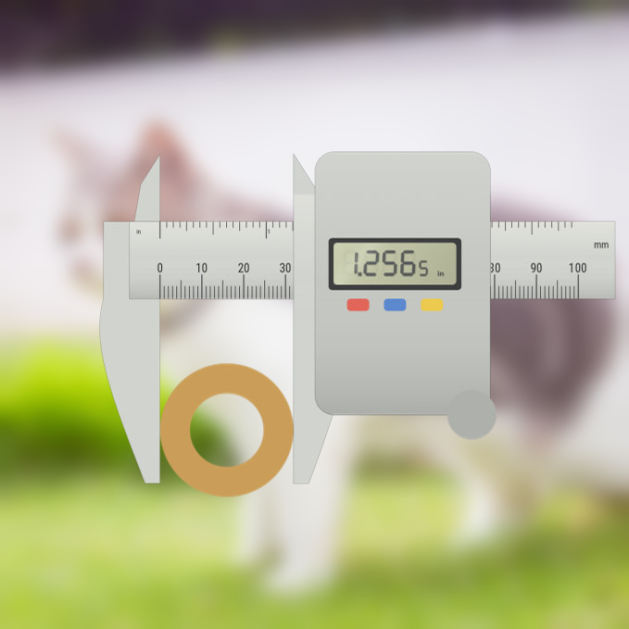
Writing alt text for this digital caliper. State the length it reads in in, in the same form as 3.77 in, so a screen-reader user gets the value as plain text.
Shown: 1.2565 in
